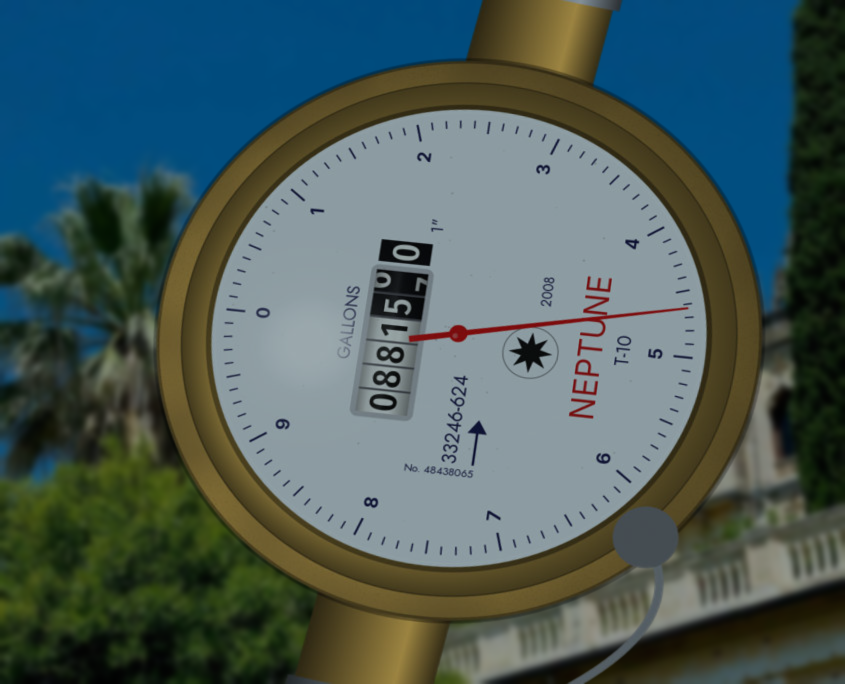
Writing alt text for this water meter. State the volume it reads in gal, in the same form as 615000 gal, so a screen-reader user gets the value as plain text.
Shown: 881564.6 gal
